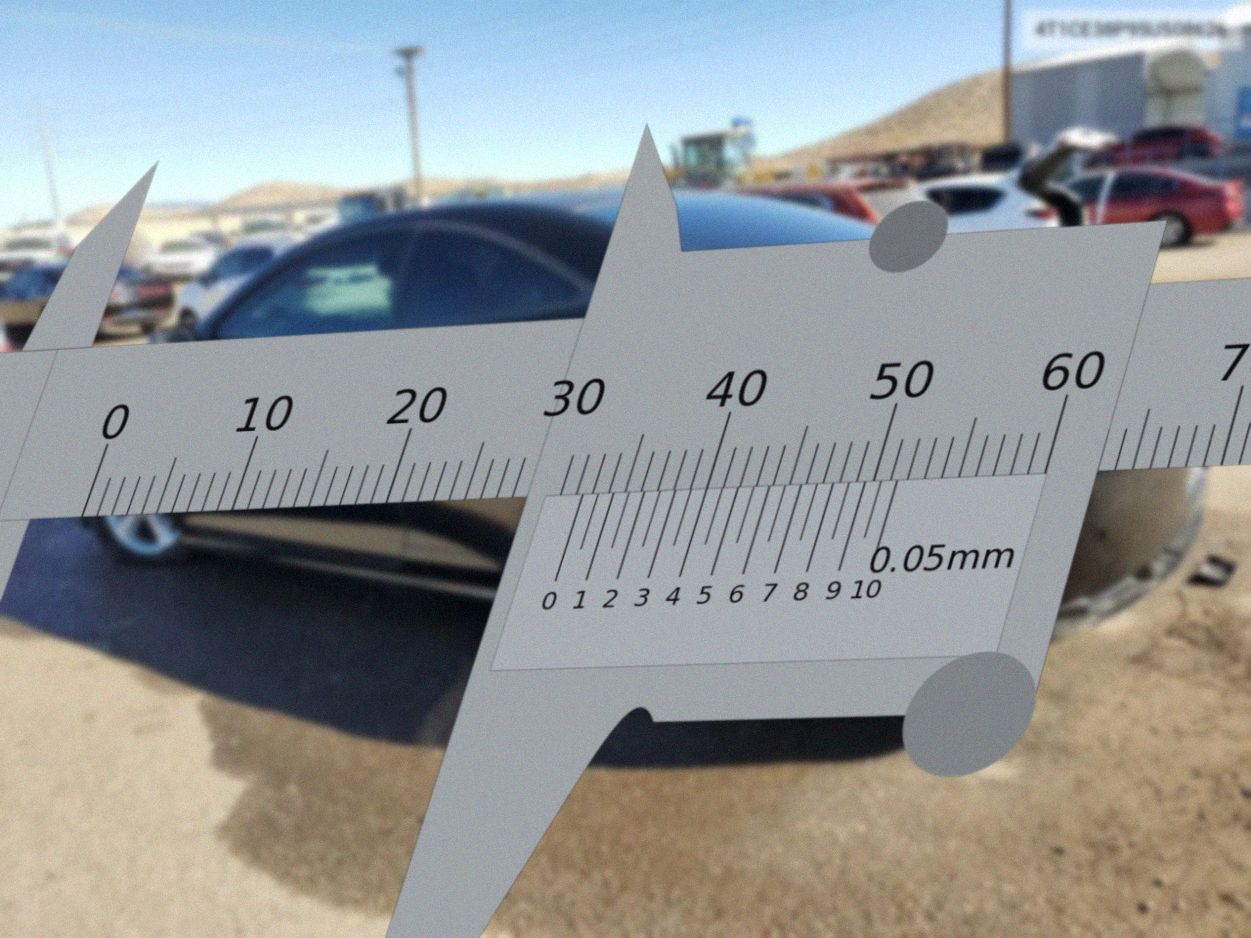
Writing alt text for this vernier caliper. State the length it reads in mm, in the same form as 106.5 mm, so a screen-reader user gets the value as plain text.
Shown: 32.4 mm
